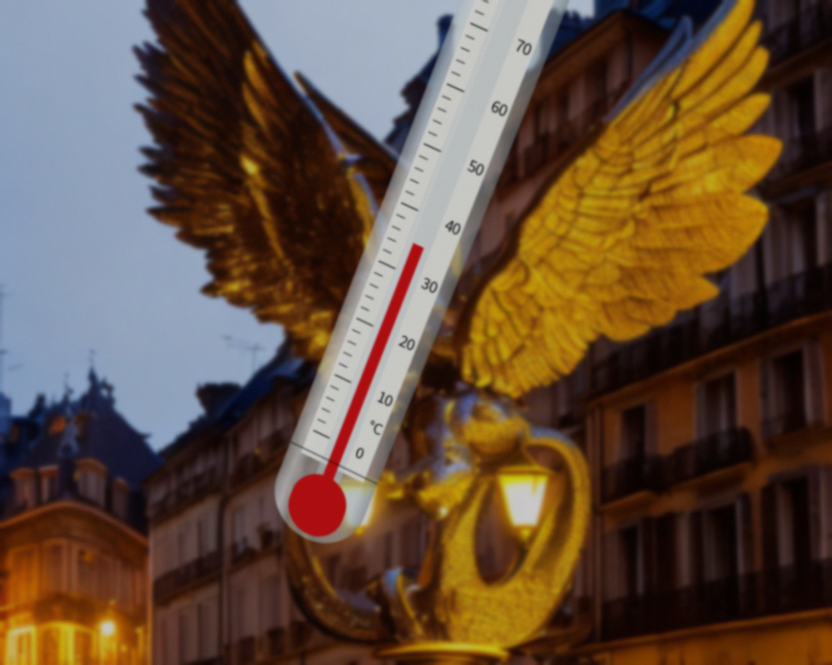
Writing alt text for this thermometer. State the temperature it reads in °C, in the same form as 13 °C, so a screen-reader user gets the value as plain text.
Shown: 35 °C
